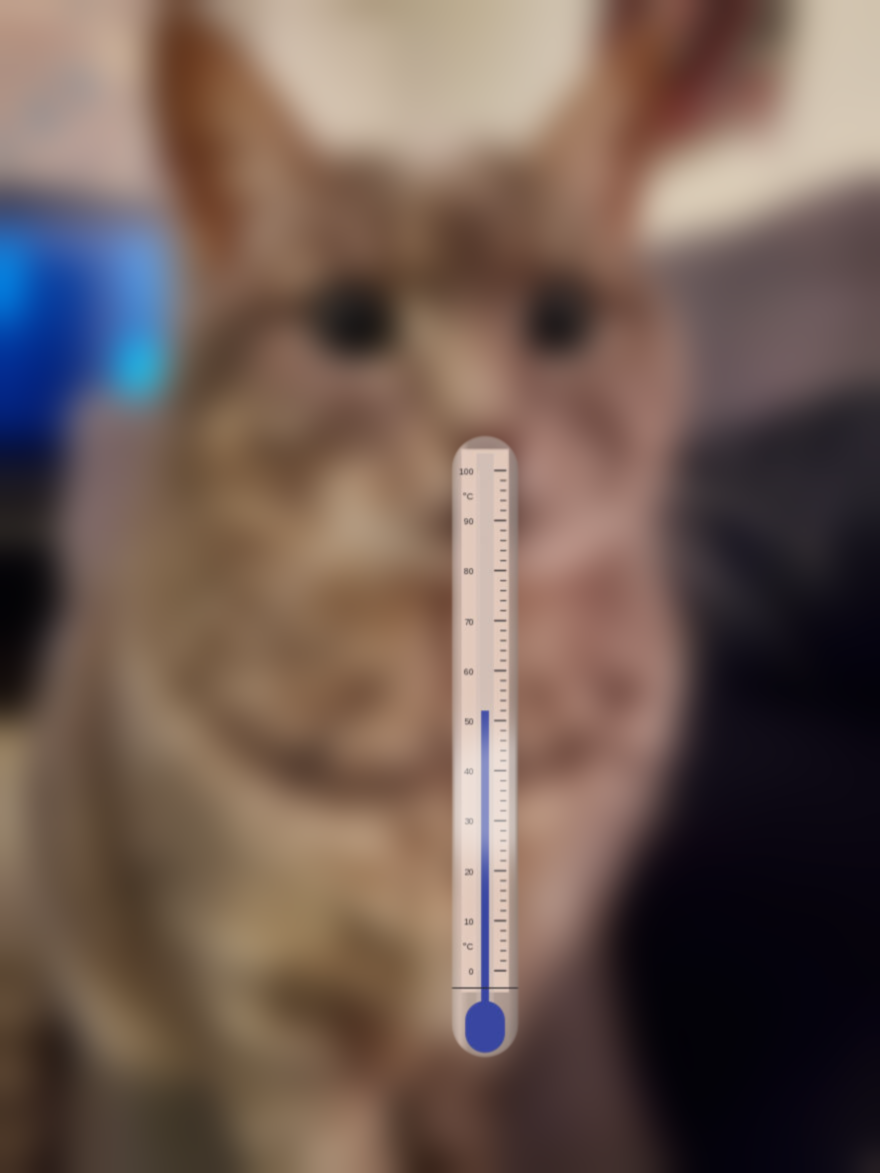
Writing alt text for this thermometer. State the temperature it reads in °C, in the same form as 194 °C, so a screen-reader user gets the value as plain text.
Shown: 52 °C
